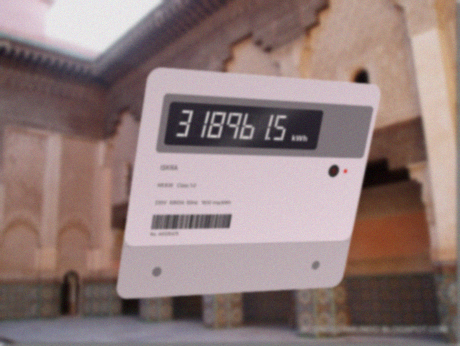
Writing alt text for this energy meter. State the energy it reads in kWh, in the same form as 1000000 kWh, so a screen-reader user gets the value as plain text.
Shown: 318961.5 kWh
